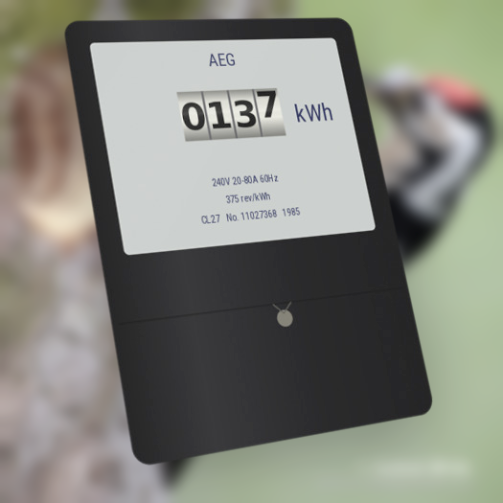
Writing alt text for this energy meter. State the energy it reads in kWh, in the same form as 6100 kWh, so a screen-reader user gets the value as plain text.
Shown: 137 kWh
